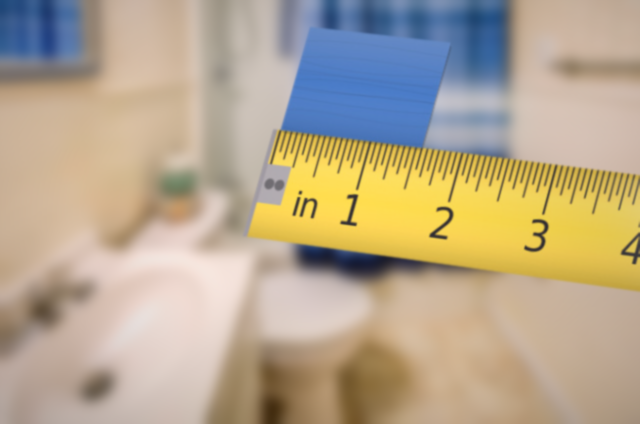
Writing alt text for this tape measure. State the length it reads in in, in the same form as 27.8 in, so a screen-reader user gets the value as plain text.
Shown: 1.5625 in
